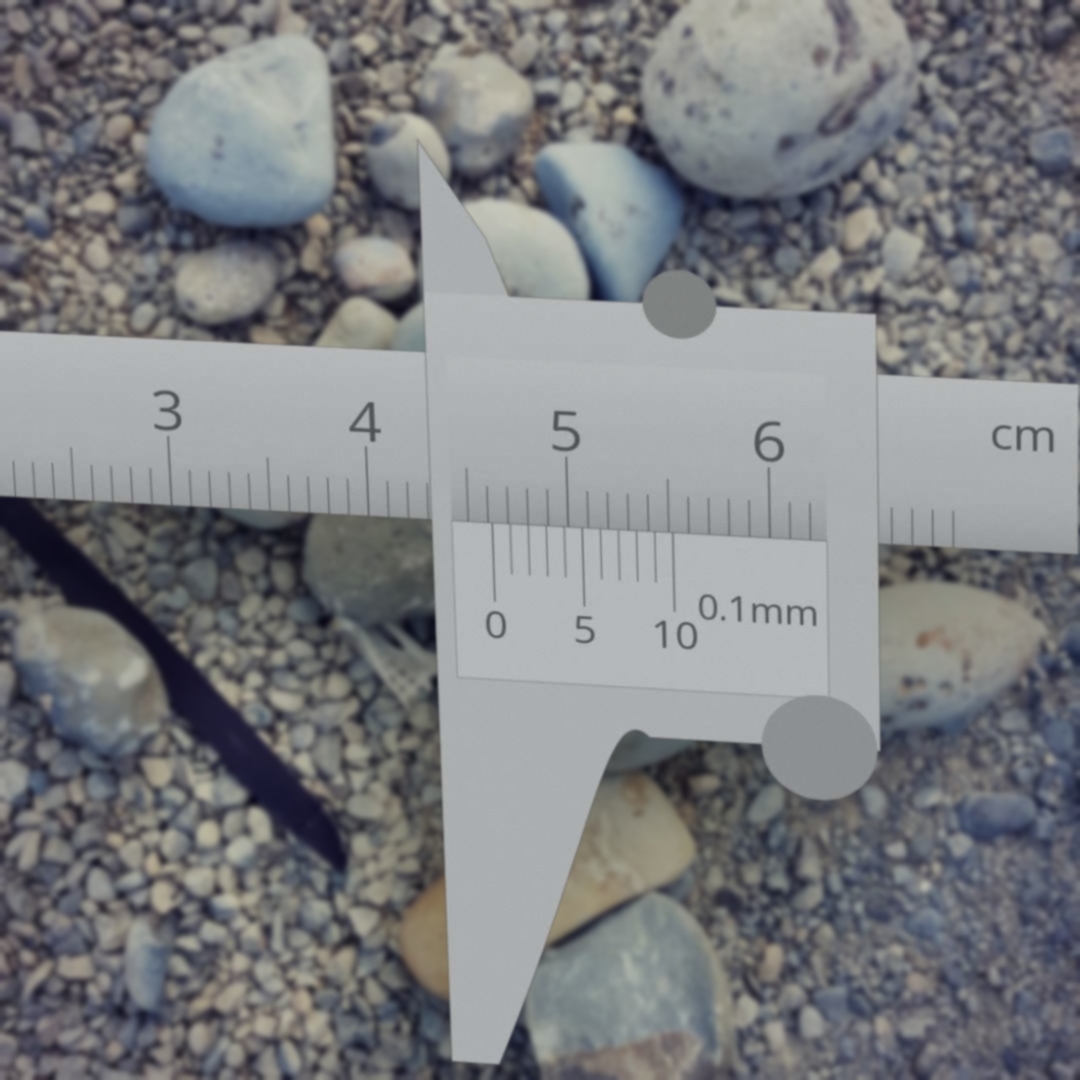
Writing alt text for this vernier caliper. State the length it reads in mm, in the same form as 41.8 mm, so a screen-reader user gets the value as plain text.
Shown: 46.2 mm
